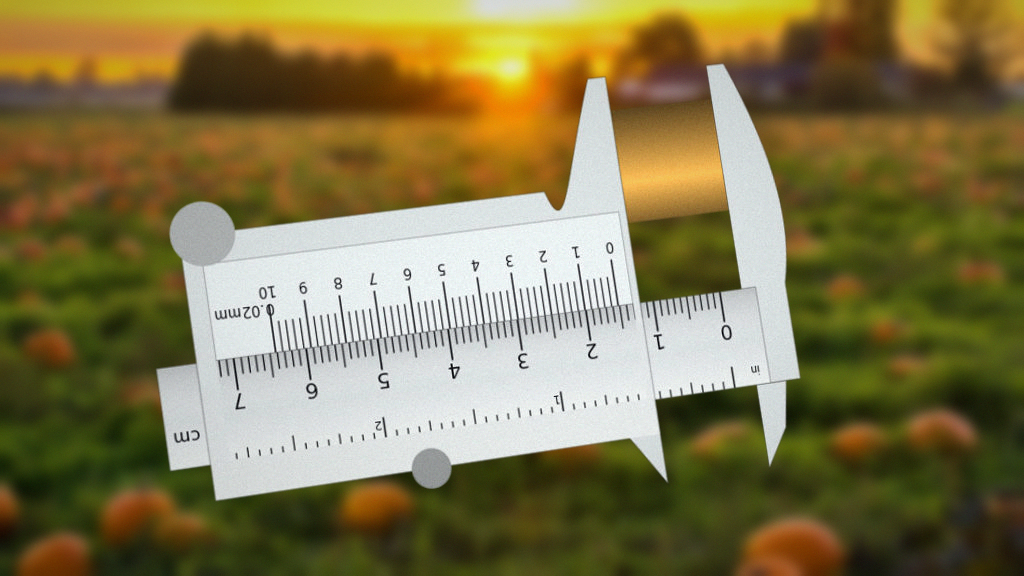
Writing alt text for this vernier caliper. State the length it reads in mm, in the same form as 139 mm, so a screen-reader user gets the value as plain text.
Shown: 15.2 mm
